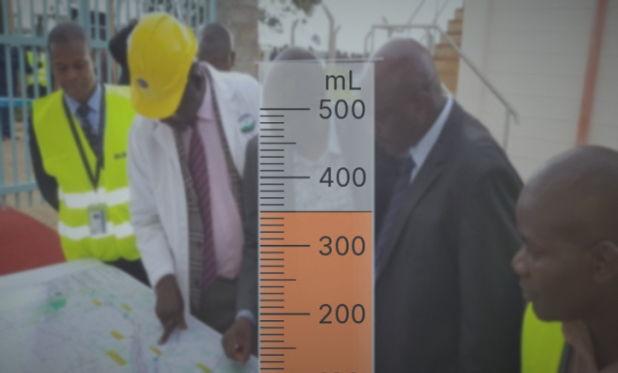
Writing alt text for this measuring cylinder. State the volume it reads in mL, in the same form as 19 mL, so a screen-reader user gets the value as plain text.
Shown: 350 mL
